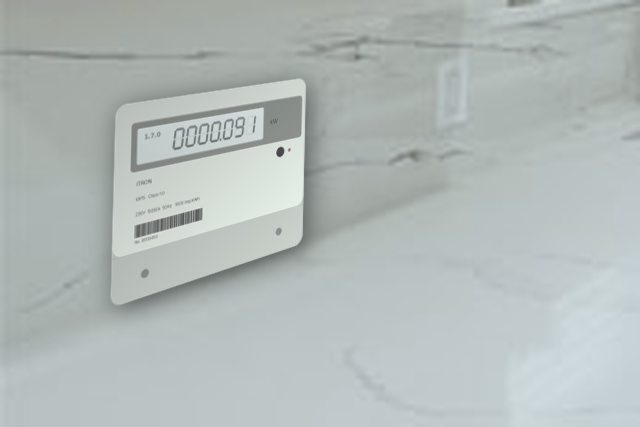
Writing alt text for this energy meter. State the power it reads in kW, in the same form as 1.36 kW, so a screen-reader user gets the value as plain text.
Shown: 0.091 kW
